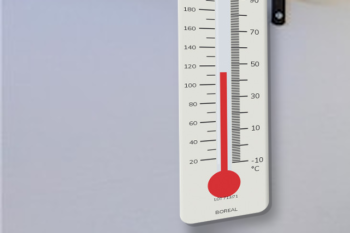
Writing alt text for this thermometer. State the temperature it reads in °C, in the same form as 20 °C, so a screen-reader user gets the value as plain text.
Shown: 45 °C
